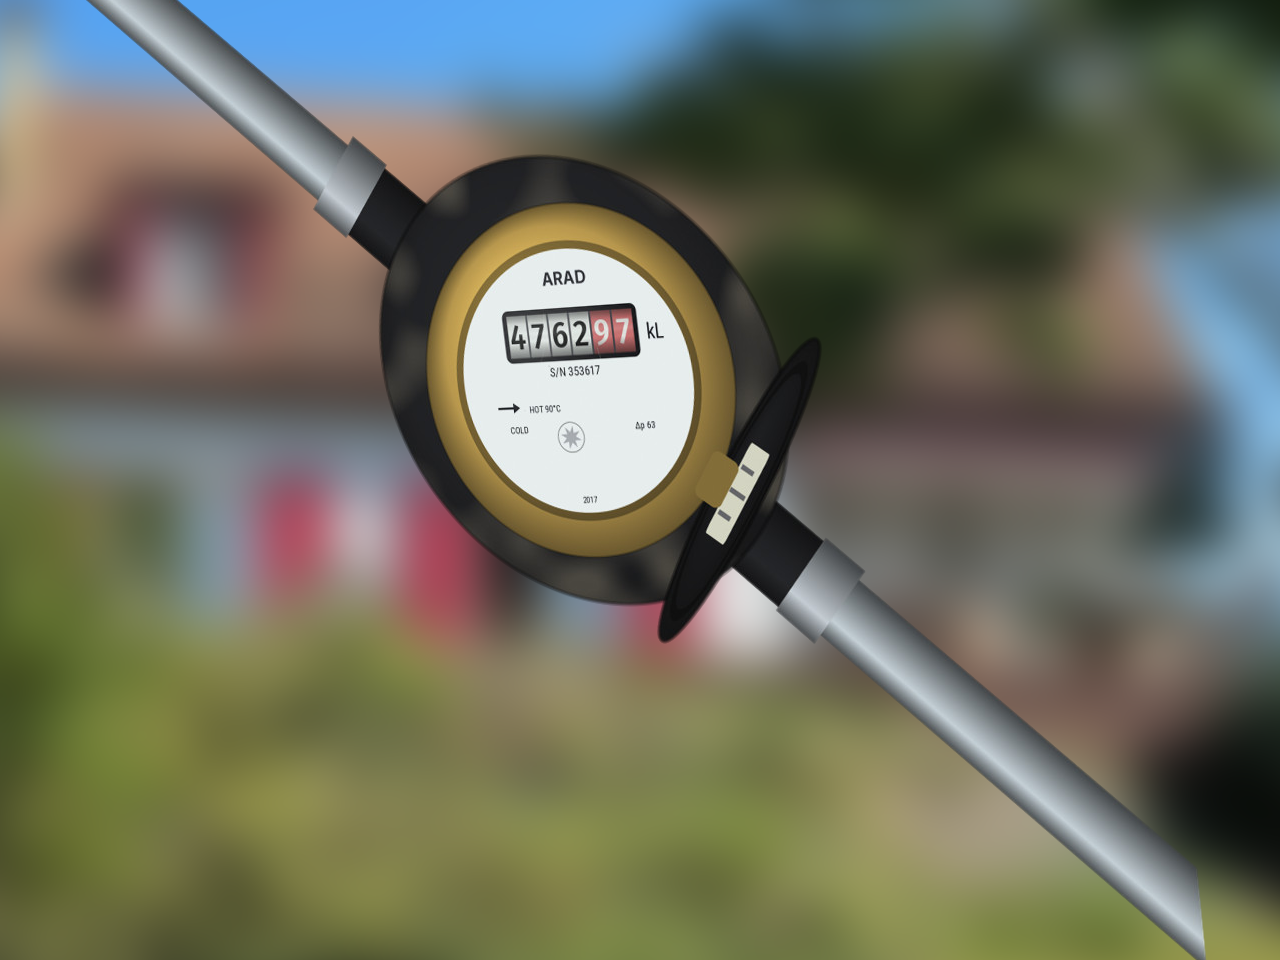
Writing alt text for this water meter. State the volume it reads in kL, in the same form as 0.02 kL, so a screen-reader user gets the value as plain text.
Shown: 4762.97 kL
